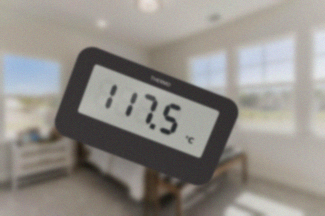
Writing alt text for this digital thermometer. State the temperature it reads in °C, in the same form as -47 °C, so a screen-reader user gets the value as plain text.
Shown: 117.5 °C
